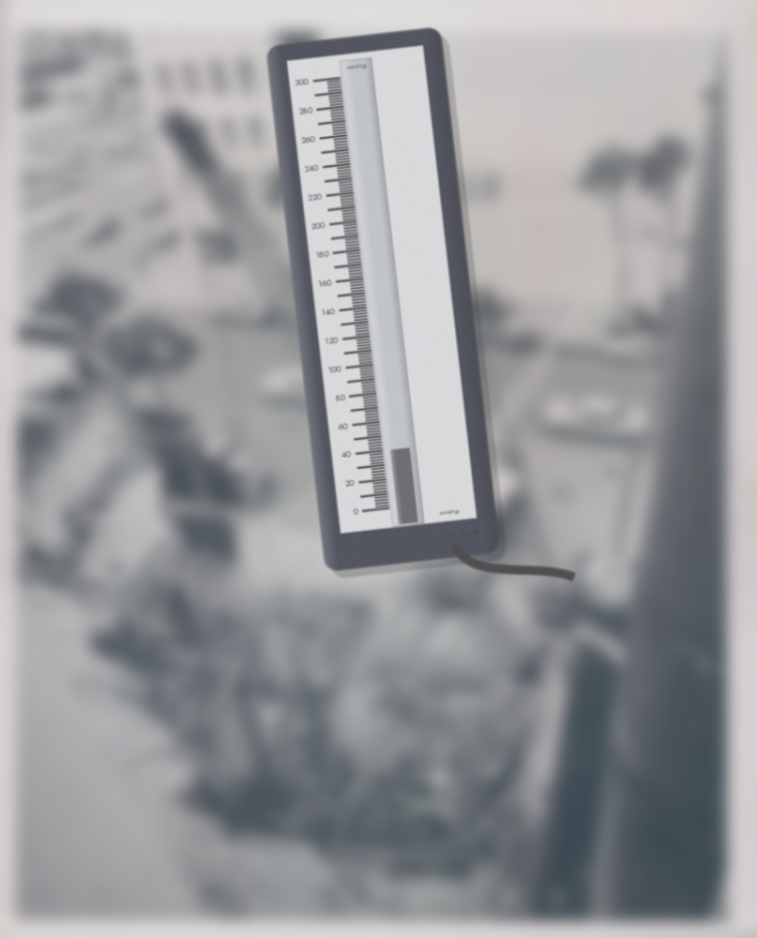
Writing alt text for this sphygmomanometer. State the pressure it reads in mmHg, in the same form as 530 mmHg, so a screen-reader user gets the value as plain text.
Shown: 40 mmHg
